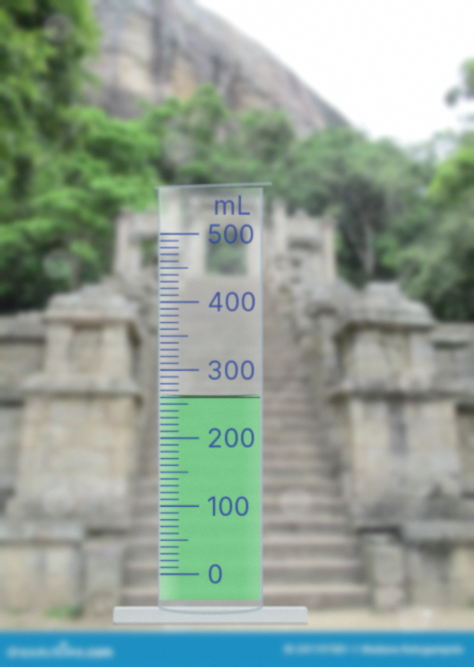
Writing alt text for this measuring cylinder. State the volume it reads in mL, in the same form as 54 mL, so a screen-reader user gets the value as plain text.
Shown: 260 mL
